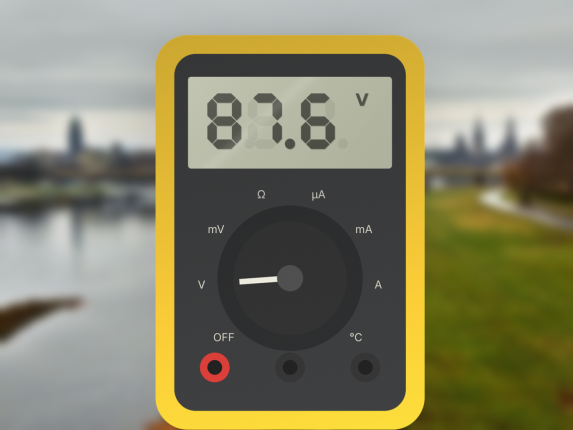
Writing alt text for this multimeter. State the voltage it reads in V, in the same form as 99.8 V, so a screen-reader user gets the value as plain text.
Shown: 87.6 V
